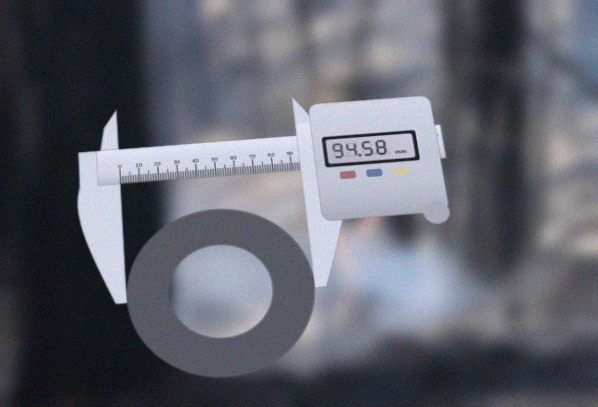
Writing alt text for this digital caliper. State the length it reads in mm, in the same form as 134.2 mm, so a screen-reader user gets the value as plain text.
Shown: 94.58 mm
